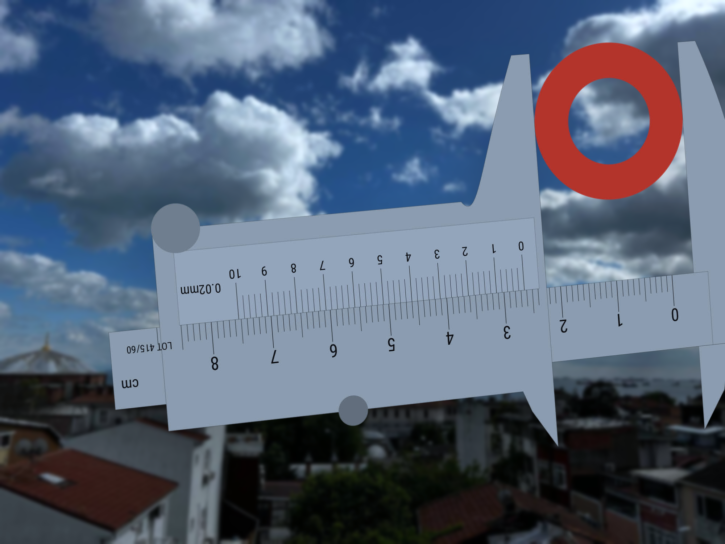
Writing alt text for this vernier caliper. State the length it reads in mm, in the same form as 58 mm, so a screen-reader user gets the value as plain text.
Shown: 26.4 mm
